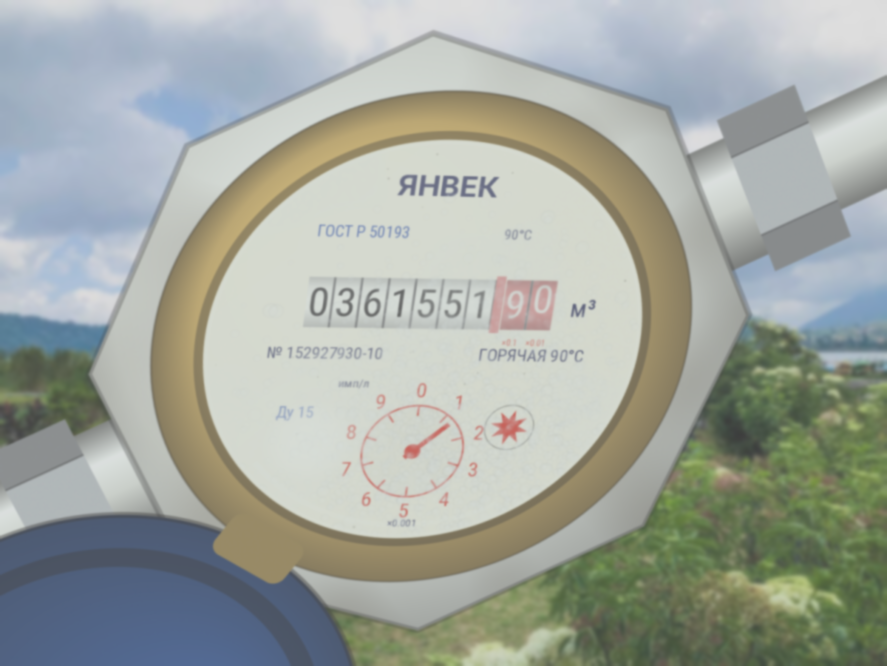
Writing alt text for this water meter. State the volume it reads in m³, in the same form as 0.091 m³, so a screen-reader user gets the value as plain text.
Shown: 361551.901 m³
